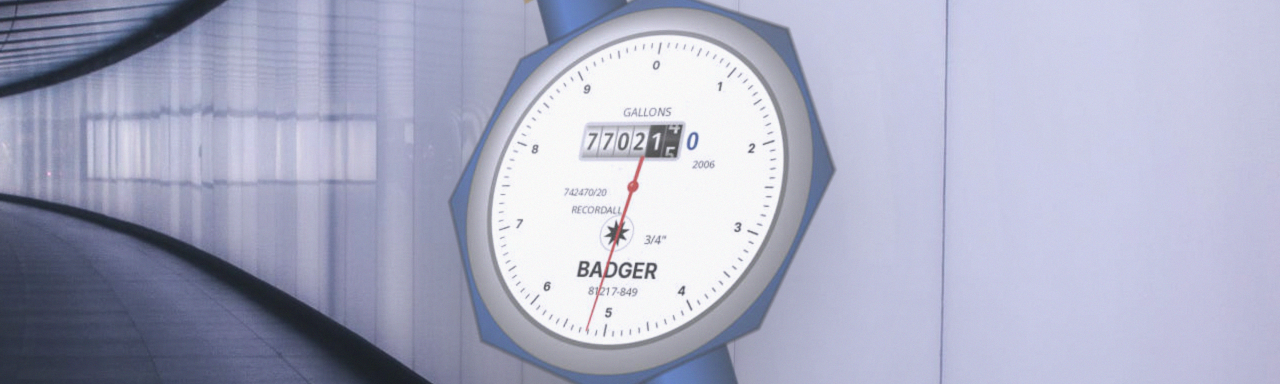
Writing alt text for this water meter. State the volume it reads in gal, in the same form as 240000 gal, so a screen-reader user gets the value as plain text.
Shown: 7702145.2 gal
